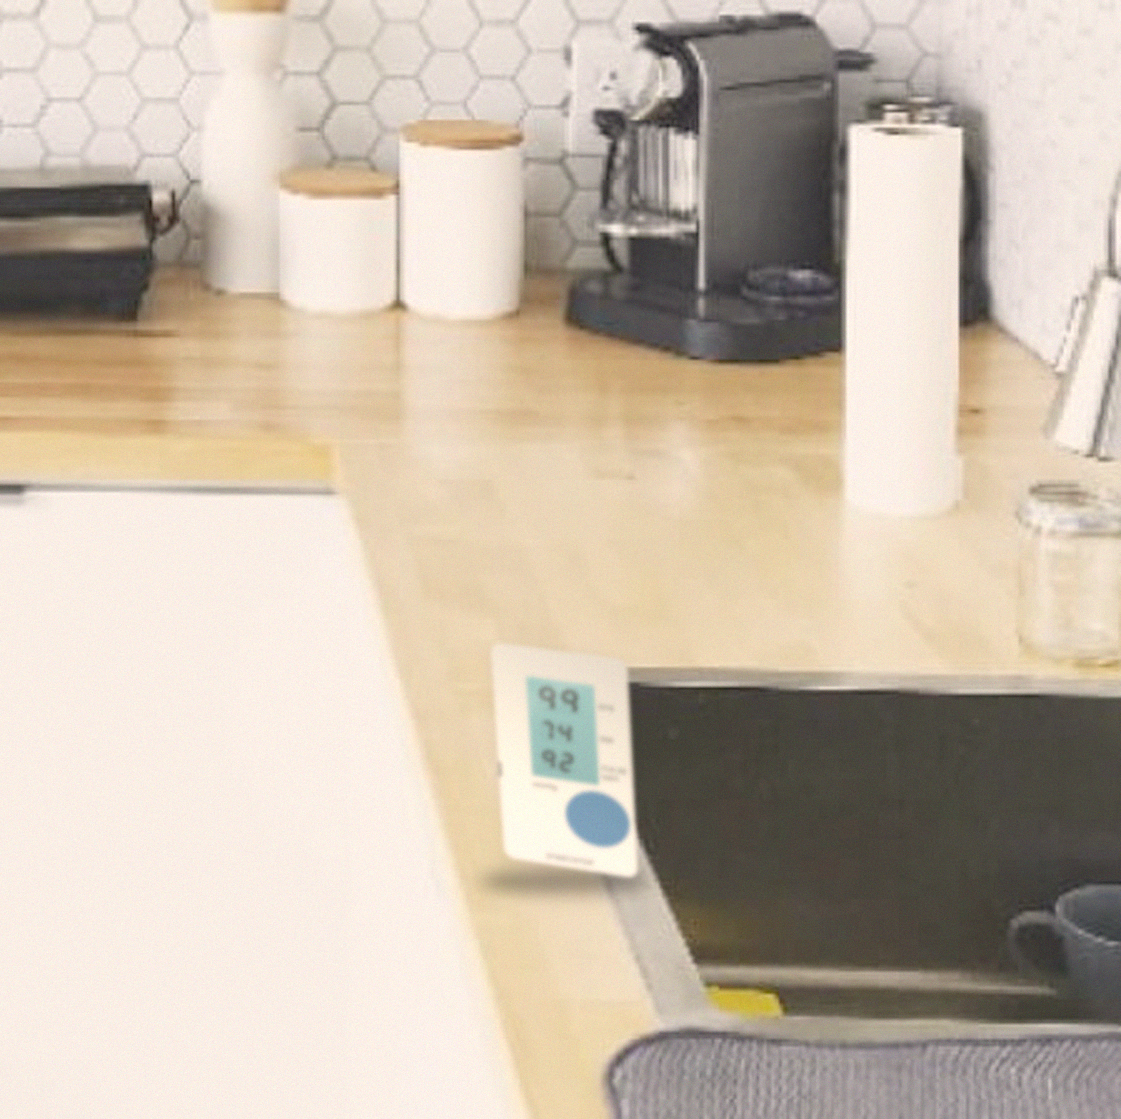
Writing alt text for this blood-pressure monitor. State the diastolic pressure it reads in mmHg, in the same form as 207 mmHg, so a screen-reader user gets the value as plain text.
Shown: 74 mmHg
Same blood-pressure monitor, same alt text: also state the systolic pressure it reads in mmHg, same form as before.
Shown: 99 mmHg
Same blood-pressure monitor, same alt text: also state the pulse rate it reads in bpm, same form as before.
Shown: 92 bpm
